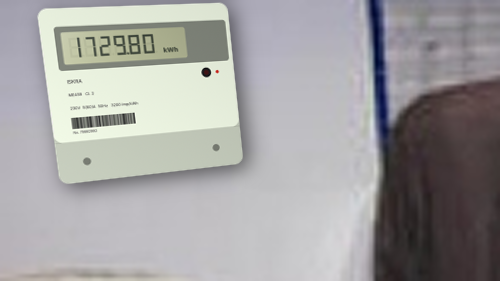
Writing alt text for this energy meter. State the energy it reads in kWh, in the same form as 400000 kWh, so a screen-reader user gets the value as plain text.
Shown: 1729.80 kWh
